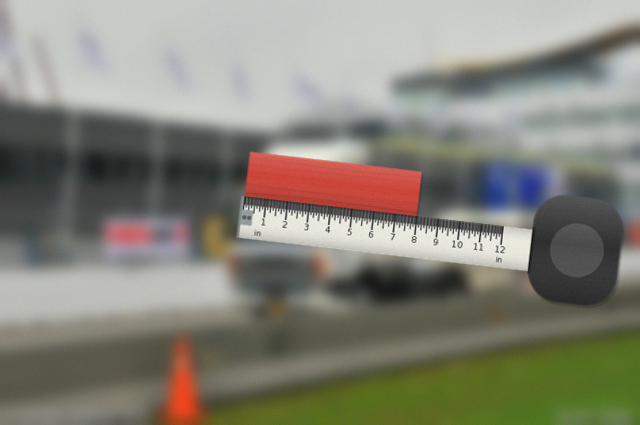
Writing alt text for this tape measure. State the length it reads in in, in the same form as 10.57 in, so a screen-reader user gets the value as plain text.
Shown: 8 in
